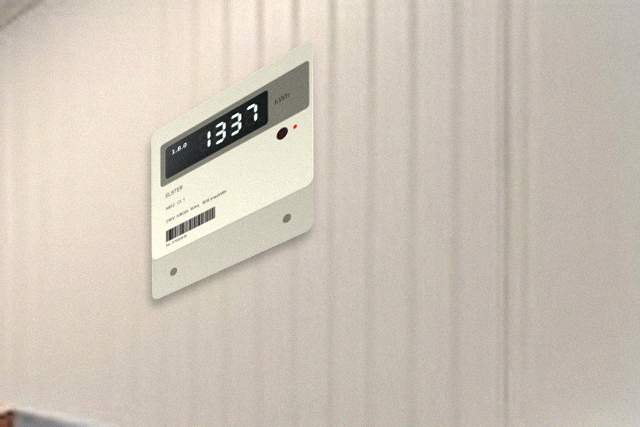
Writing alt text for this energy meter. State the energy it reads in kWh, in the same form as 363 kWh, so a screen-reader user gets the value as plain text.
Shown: 1337 kWh
